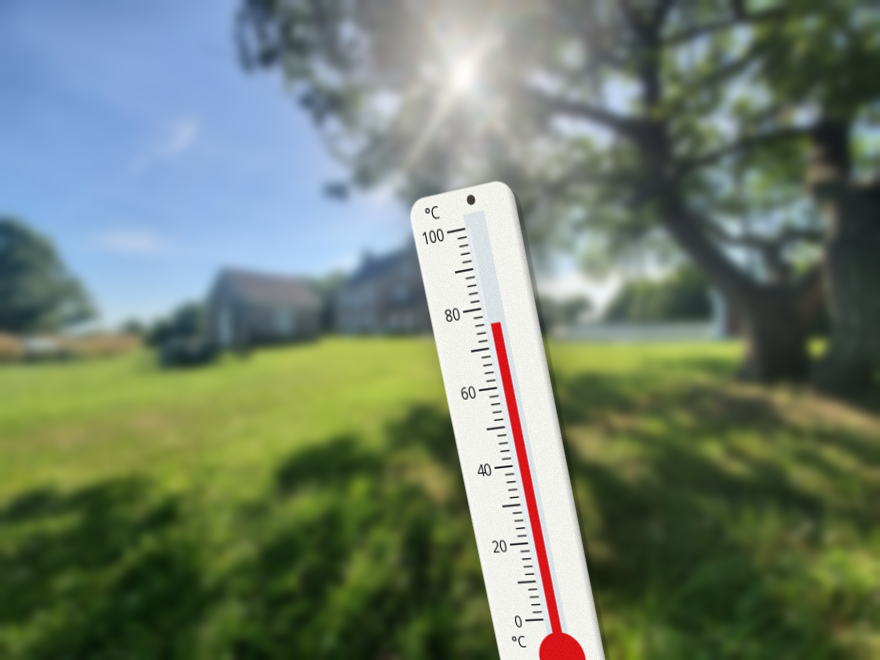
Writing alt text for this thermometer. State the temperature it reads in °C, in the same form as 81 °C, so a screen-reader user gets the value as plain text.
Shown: 76 °C
